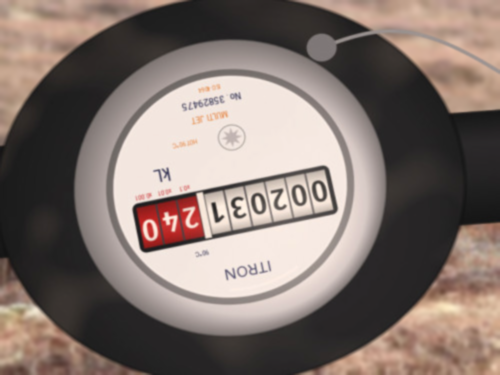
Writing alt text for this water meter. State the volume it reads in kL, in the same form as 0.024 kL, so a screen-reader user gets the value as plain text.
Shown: 2031.240 kL
